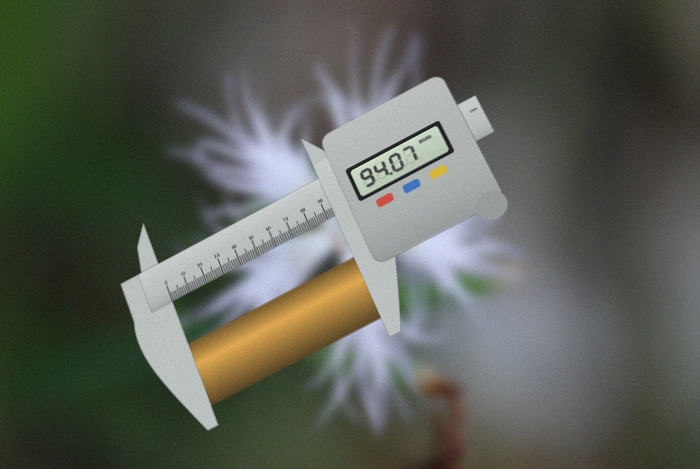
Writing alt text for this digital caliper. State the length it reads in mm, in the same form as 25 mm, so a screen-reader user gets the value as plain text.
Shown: 94.07 mm
